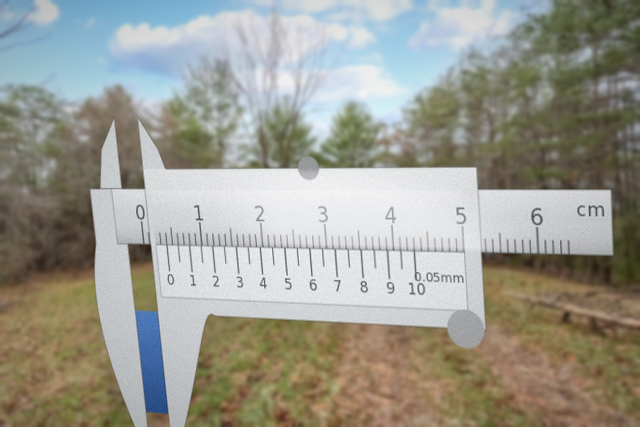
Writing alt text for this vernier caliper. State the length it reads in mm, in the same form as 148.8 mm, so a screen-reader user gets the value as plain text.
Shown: 4.0 mm
